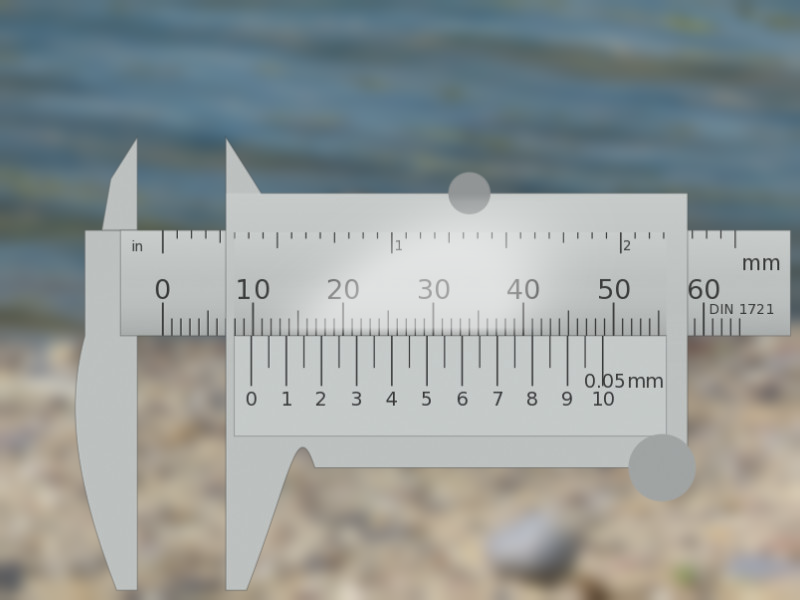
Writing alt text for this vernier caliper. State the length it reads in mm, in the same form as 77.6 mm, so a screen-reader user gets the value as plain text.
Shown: 9.8 mm
